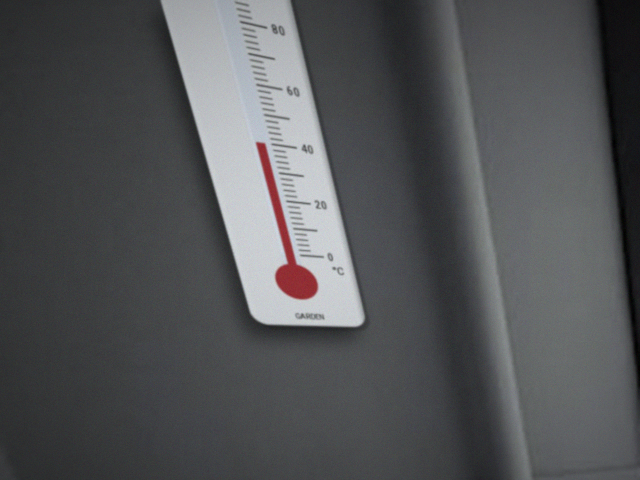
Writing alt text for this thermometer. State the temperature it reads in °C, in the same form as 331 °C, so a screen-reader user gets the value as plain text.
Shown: 40 °C
